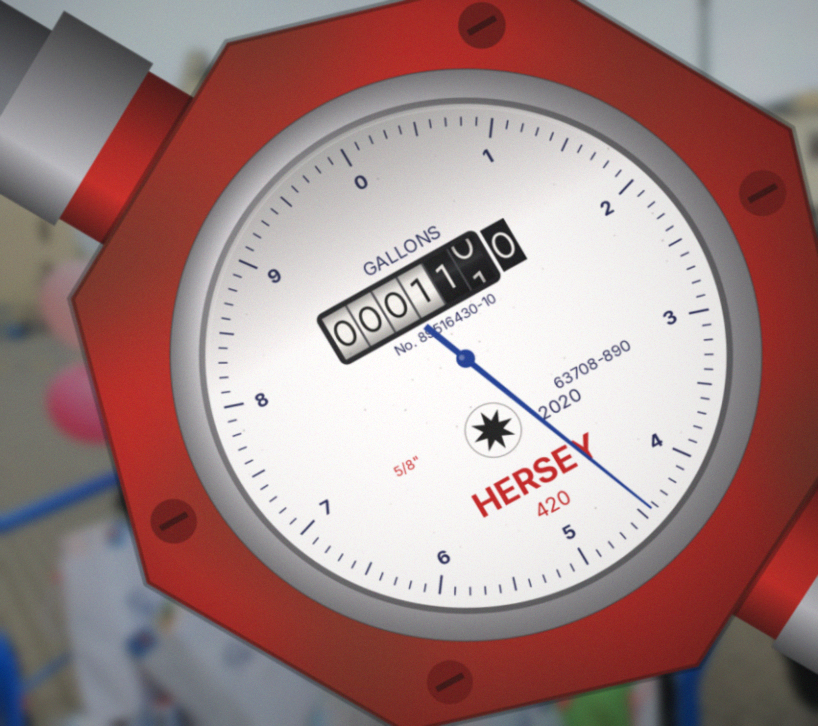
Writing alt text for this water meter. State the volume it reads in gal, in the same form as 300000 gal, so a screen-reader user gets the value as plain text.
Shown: 1104.4 gal
